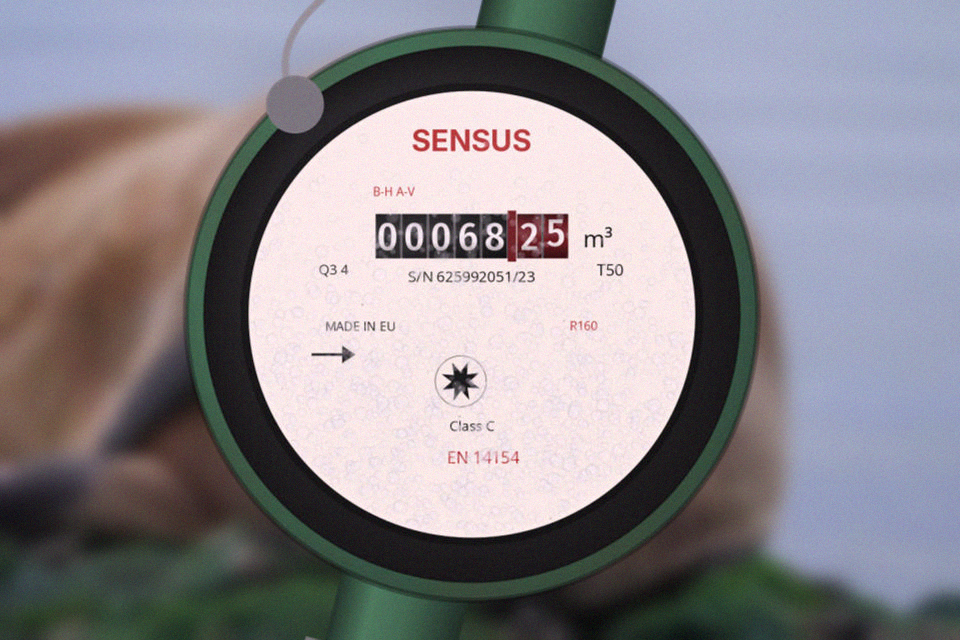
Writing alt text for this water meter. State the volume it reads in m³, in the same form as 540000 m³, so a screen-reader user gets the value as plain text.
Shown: 68.25 m³
